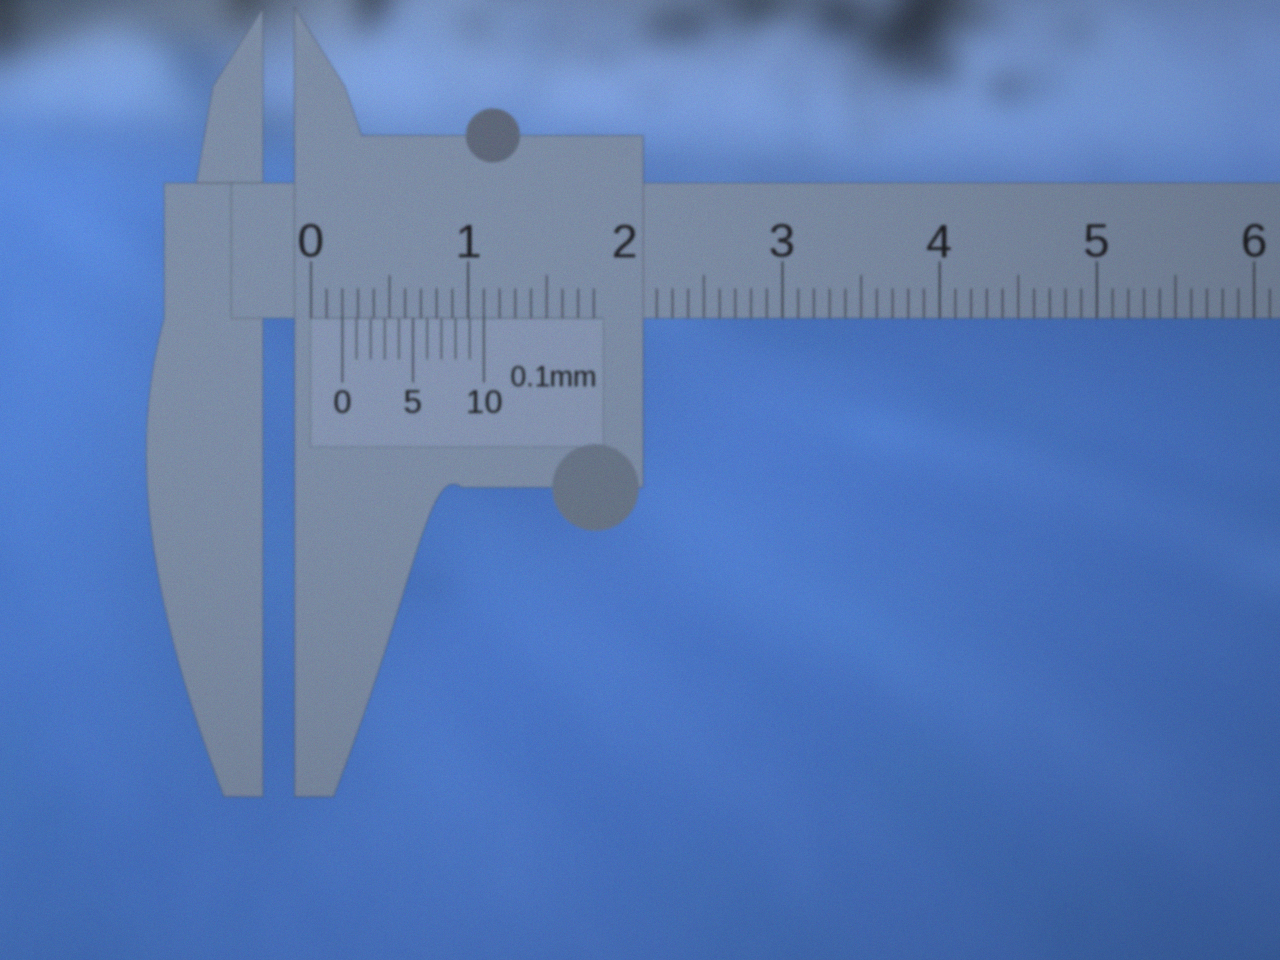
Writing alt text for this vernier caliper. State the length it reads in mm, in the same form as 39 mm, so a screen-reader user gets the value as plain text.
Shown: 2.0 mm
